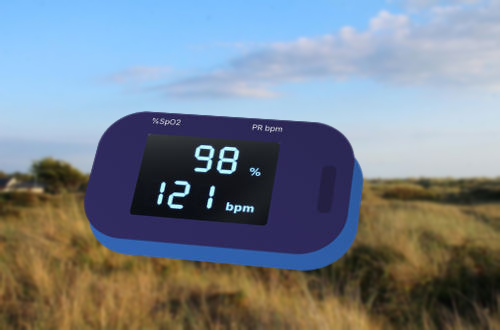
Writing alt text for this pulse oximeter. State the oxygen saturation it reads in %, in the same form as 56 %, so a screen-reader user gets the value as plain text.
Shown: 98 %
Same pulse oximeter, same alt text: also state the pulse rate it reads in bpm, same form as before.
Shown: 121 bpm
